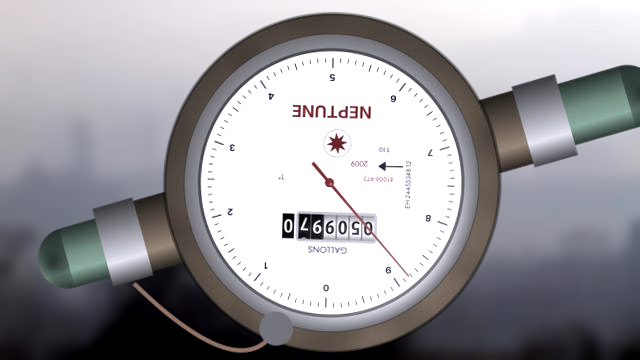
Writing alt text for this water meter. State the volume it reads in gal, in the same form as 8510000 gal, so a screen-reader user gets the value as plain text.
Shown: 509968.8 gal
